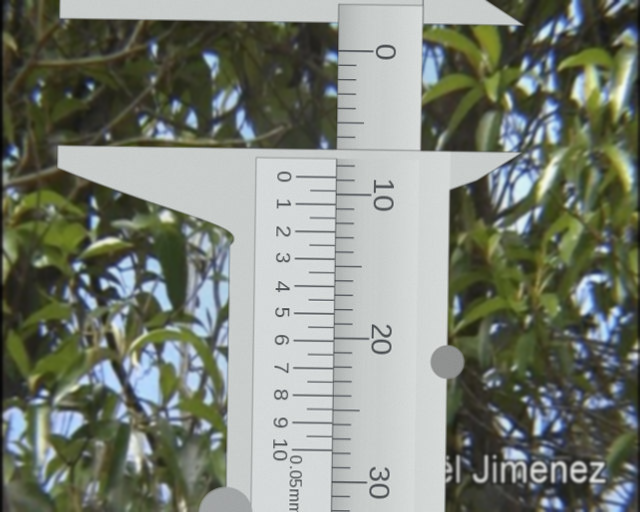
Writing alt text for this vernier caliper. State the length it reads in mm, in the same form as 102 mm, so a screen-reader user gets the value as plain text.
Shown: 8.8 mm
